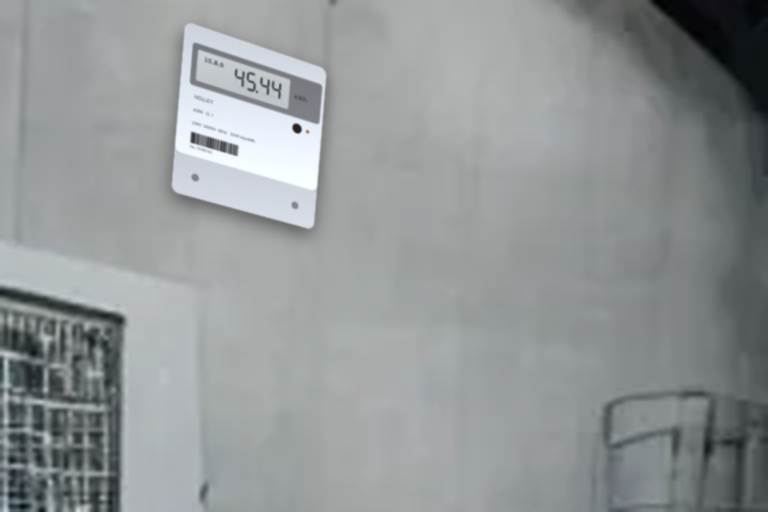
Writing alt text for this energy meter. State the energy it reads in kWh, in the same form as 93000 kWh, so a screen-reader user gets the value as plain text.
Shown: 45.44 kWh
